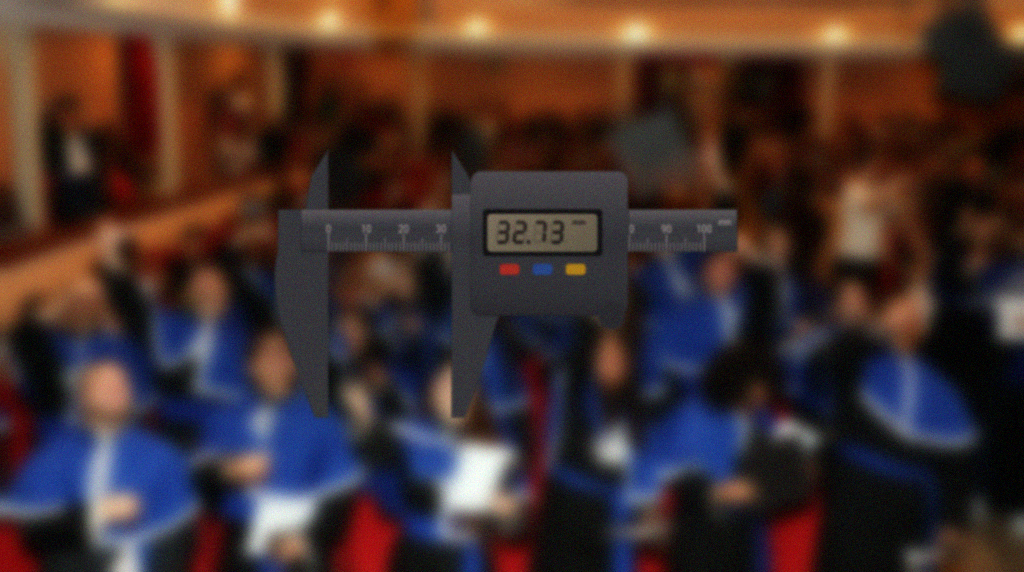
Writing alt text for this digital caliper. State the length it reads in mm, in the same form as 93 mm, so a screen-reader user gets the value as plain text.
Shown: 32.73 mm
